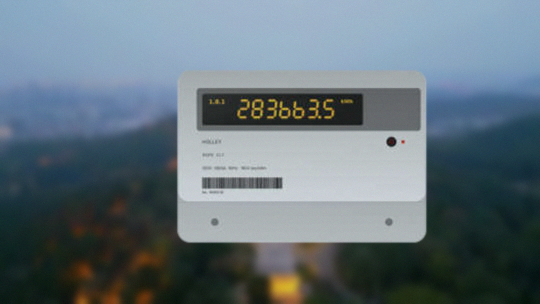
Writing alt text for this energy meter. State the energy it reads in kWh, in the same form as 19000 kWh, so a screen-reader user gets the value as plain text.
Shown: 283663.5 kWh
